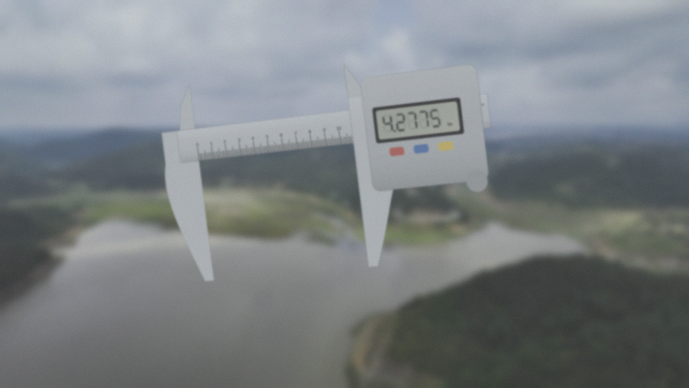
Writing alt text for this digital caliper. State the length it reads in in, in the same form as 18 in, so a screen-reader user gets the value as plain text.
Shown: 4.2775 in
